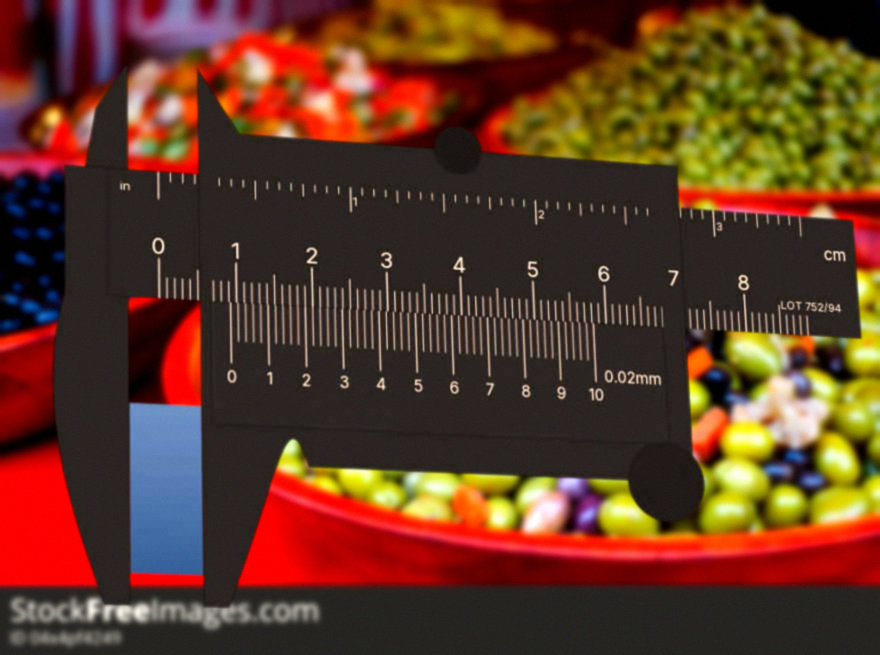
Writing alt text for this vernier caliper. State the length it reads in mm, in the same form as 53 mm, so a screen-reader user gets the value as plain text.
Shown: 9.2 mm
